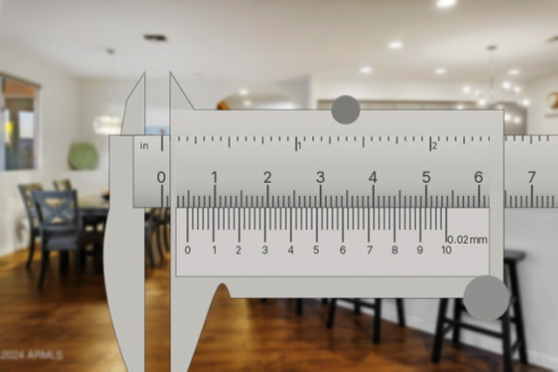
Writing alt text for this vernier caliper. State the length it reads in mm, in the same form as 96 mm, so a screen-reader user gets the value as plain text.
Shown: 4.8 mm
